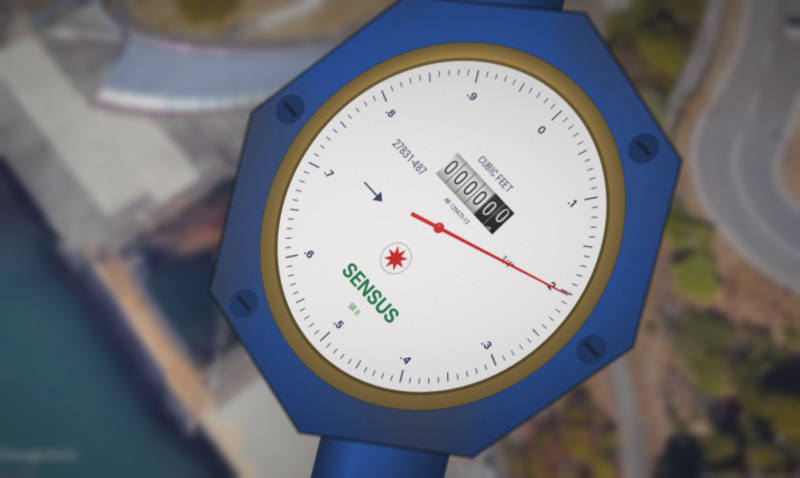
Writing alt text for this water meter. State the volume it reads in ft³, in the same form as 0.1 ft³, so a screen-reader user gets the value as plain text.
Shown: 0.20 ft³
